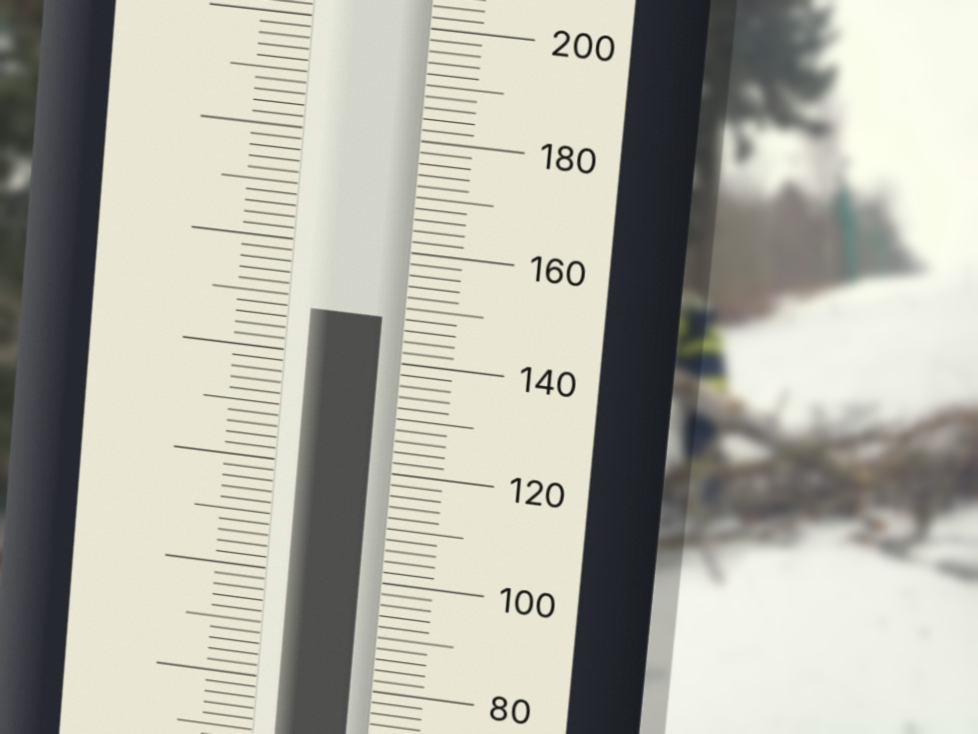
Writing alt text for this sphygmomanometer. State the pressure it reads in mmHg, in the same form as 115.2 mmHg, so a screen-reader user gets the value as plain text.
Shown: 148 mmHg
